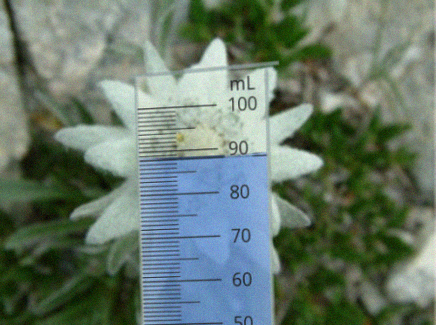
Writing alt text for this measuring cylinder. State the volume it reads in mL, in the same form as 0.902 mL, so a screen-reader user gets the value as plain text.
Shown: 88 mL
